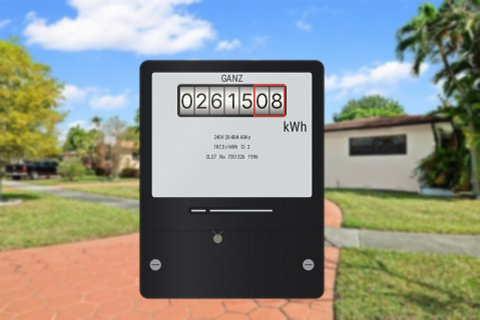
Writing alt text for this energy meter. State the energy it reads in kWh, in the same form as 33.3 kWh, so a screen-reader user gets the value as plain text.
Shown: 2615.08 kWh
